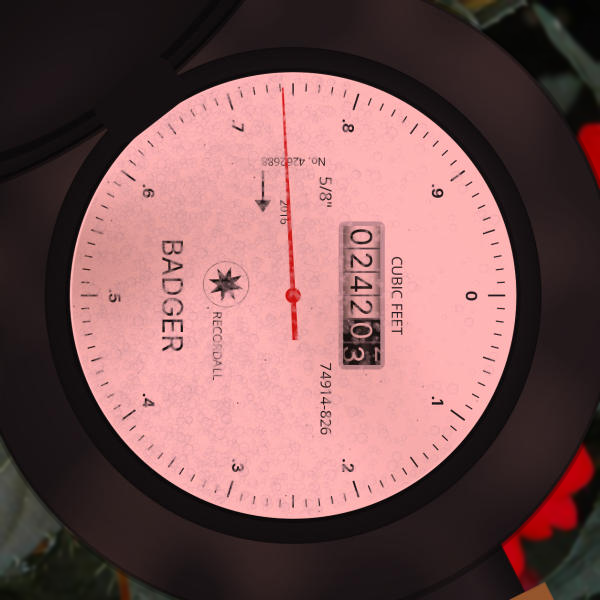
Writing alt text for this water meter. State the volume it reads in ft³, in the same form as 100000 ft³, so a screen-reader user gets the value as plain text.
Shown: 24202.74 ft³
